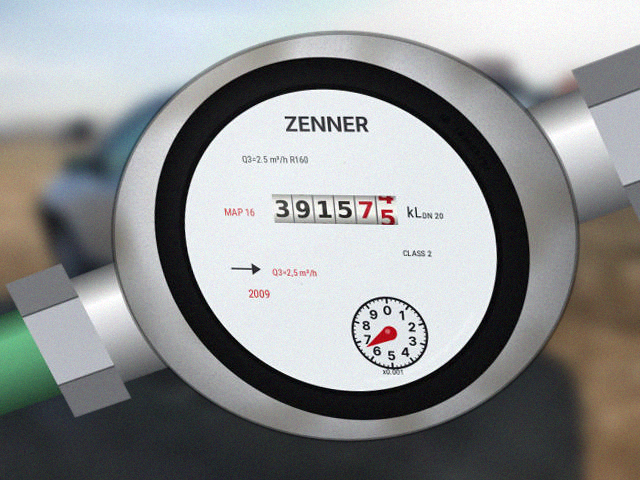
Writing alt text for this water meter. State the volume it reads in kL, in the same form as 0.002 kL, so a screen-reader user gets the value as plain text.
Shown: 3915.746 kL
